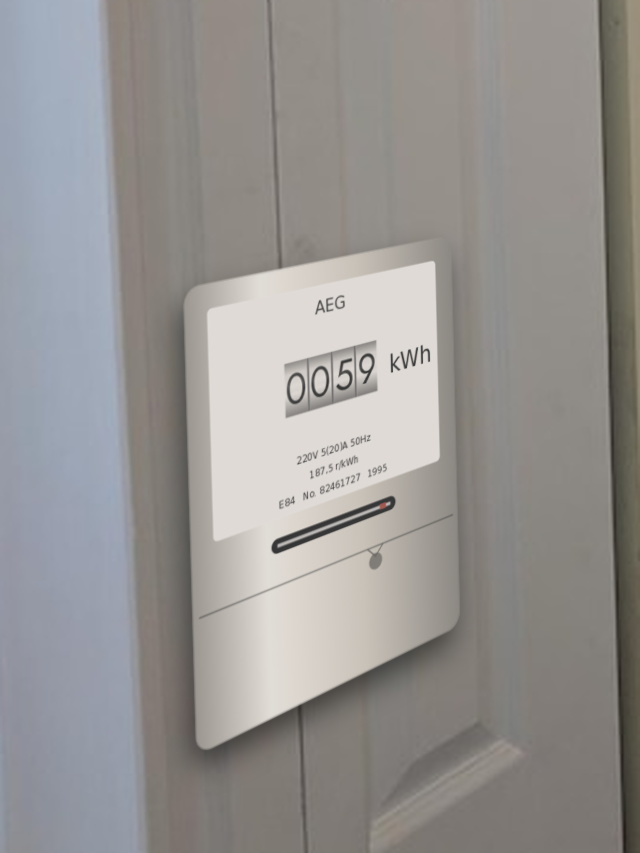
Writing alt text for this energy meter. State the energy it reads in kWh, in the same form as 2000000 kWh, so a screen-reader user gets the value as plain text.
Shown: 59 kWh
